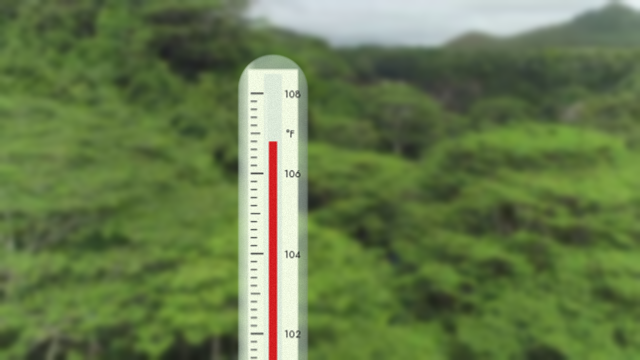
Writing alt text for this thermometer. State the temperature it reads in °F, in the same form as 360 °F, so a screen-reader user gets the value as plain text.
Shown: 106.8 °F
